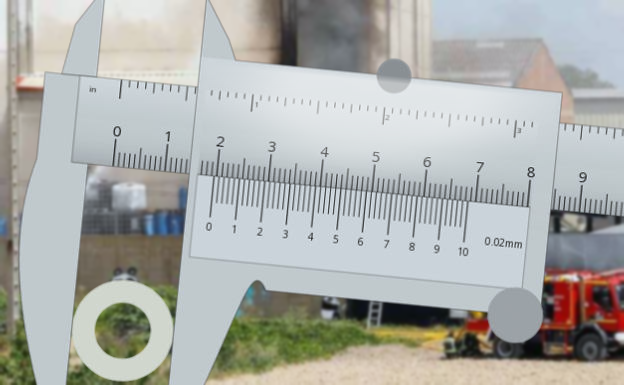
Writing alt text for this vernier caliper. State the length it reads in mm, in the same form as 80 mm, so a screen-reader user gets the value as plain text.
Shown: 19.5 mm
